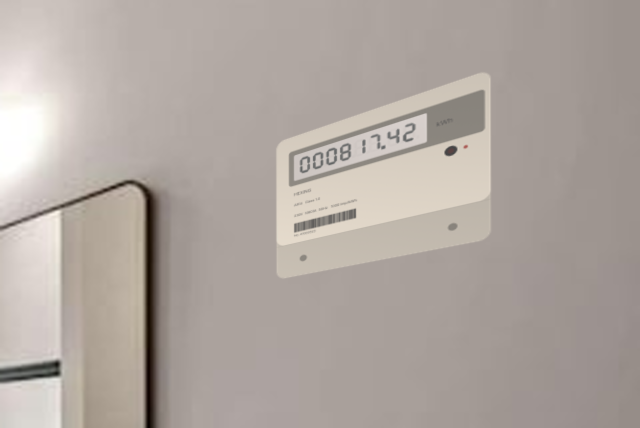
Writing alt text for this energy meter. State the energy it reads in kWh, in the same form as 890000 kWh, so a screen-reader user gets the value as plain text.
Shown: 817.42 kWh
